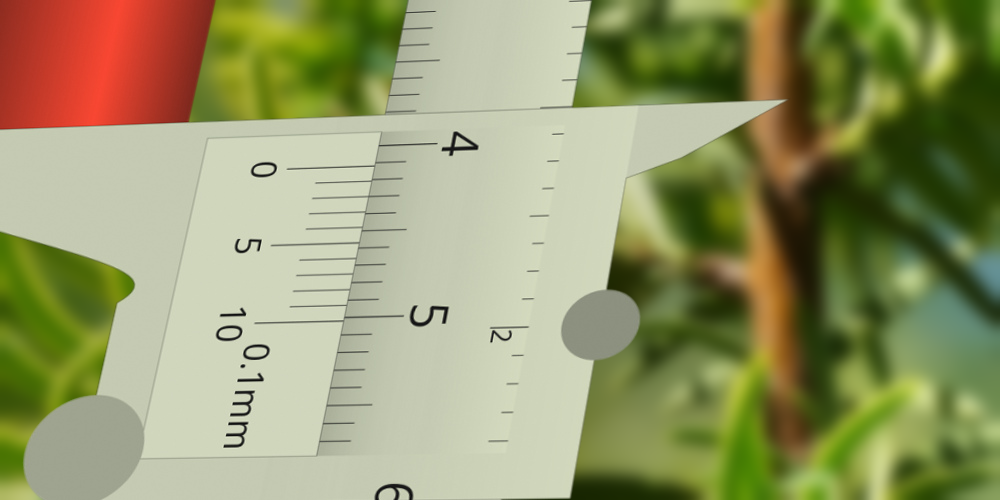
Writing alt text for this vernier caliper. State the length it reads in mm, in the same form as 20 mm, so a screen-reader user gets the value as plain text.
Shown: 41.2 mm
